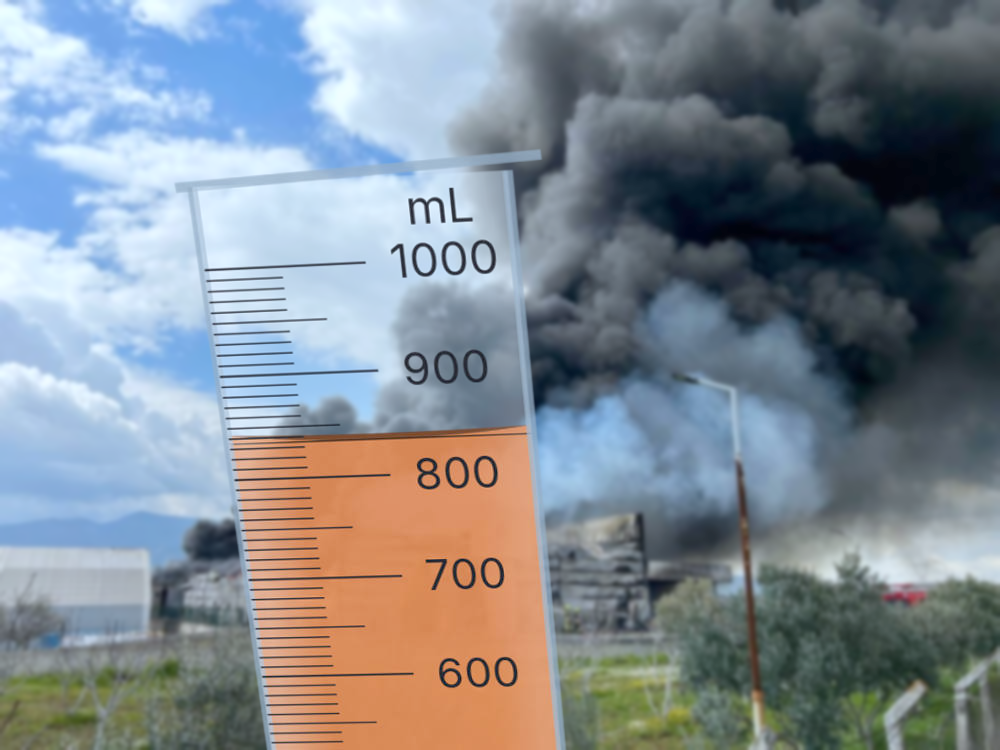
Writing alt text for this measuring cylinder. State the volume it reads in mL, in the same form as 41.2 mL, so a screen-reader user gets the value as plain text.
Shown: 835 mL
